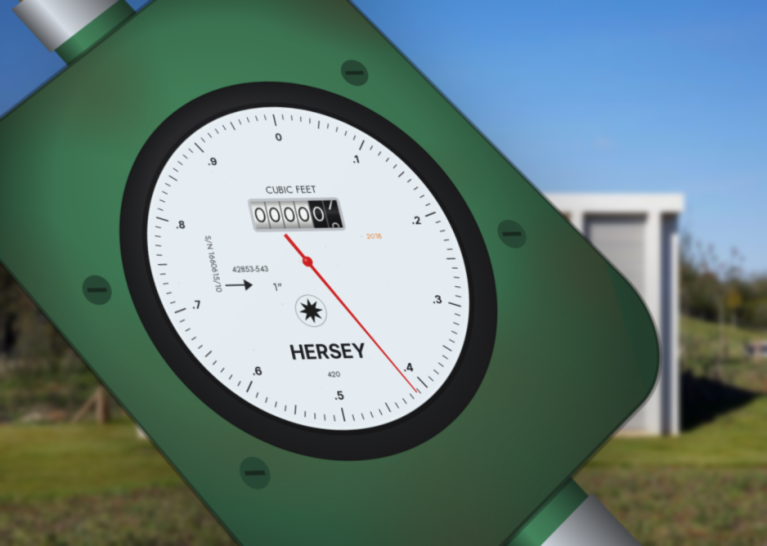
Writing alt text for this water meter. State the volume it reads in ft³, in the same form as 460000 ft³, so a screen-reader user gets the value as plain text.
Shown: 7.41 ft³
